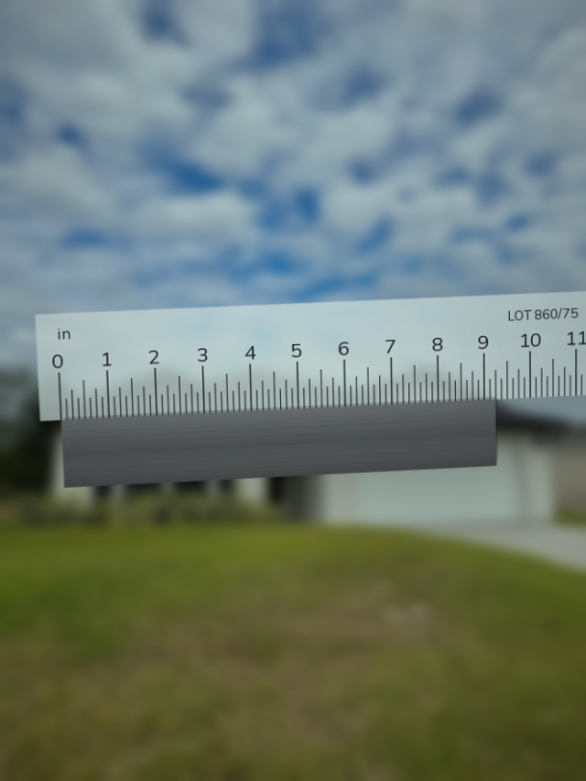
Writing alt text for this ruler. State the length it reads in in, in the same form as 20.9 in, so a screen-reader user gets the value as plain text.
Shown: 9.25 in
